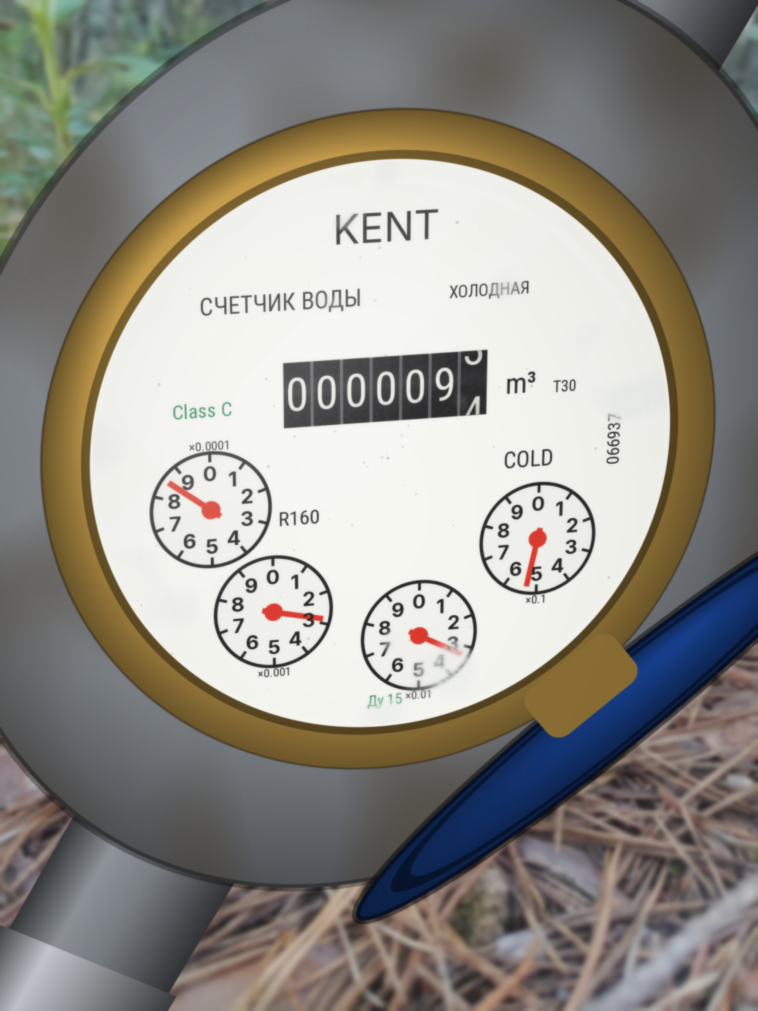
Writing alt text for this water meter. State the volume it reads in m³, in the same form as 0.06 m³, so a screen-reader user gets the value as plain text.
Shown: 93.5328 m³
